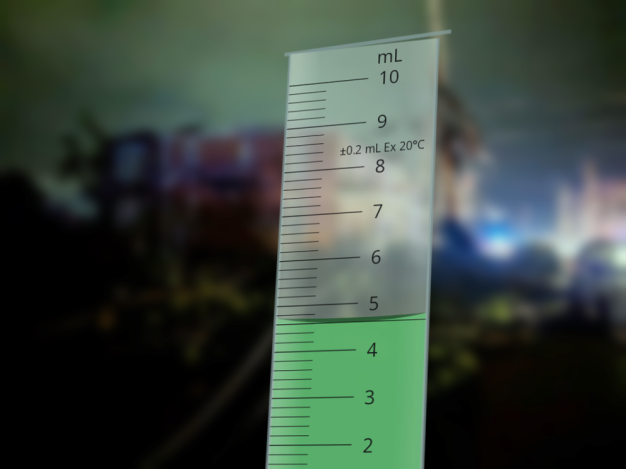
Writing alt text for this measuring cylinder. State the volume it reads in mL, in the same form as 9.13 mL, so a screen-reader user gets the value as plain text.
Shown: 4.6 mL
